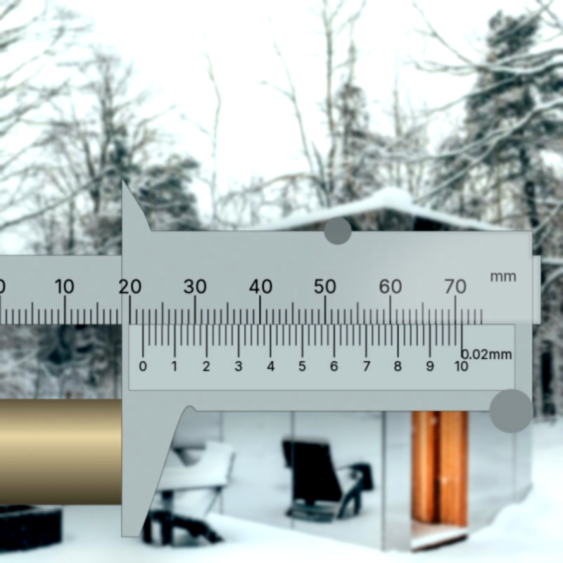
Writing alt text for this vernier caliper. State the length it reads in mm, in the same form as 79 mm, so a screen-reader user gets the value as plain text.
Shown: 22.0 mm
